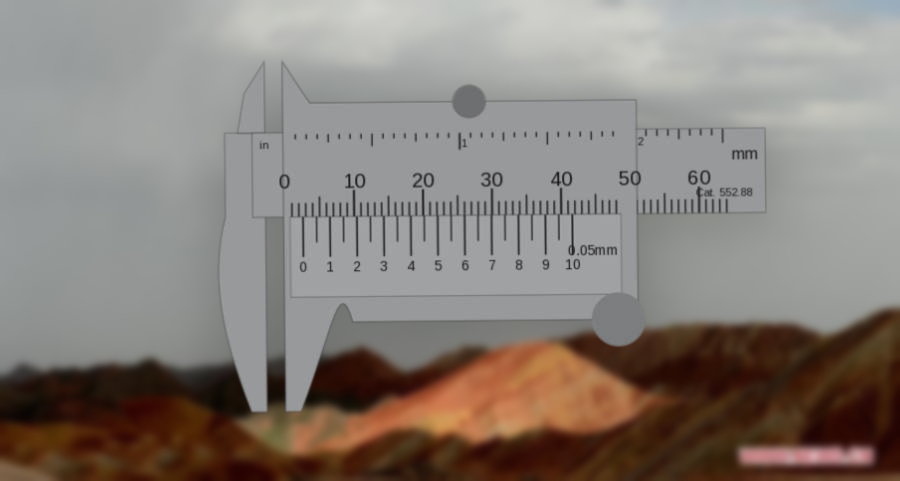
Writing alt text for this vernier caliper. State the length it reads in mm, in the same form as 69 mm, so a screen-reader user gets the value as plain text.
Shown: 2.6 mm
